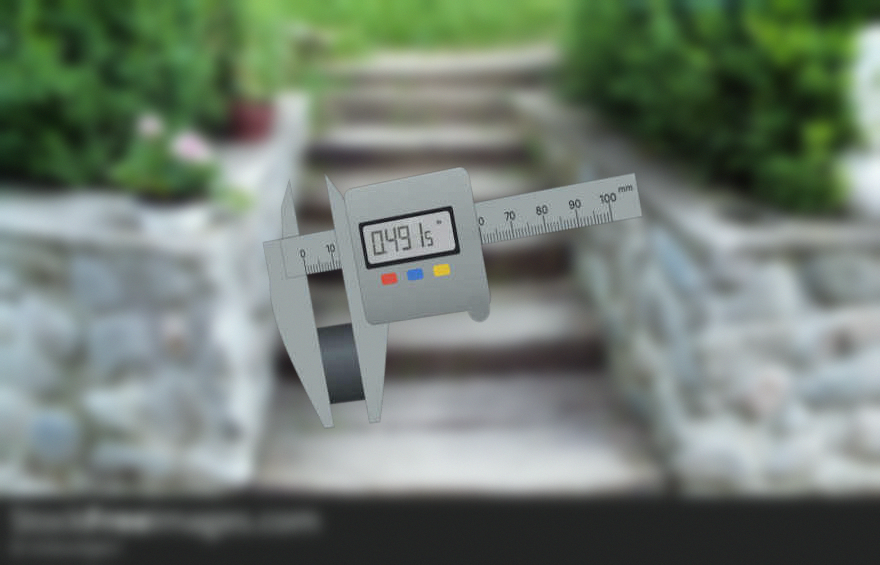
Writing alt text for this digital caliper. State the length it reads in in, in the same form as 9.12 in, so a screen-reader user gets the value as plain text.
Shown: 0.4915 in
